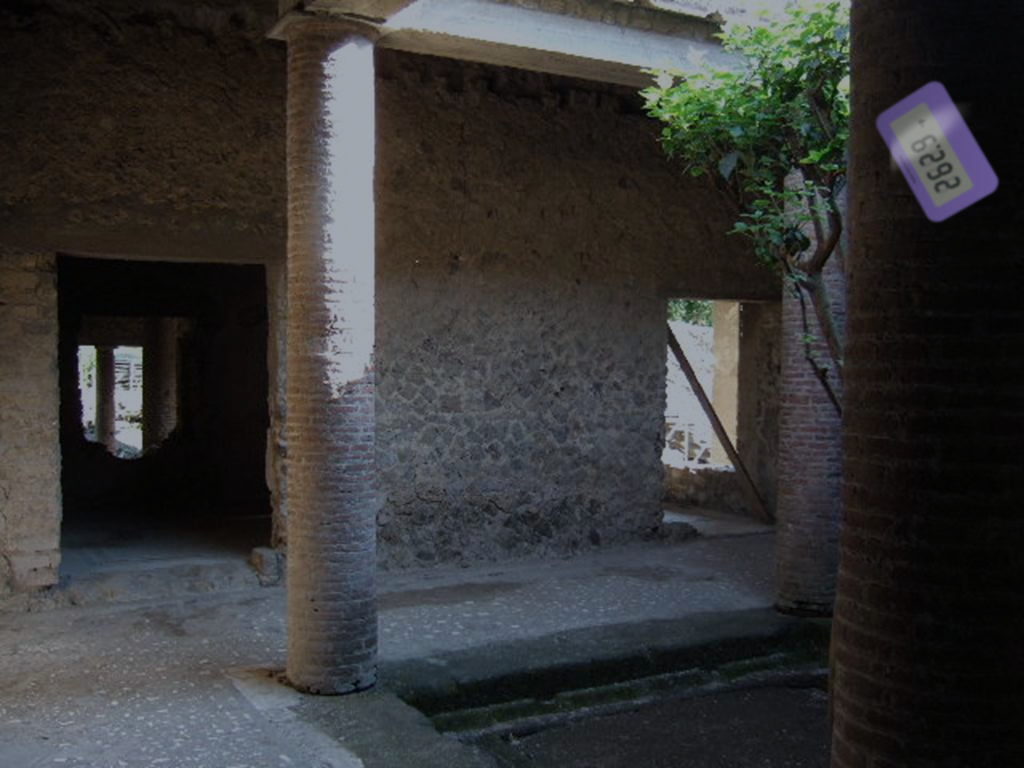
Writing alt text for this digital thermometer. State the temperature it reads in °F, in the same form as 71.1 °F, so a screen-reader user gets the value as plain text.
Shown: 262.9 °F
